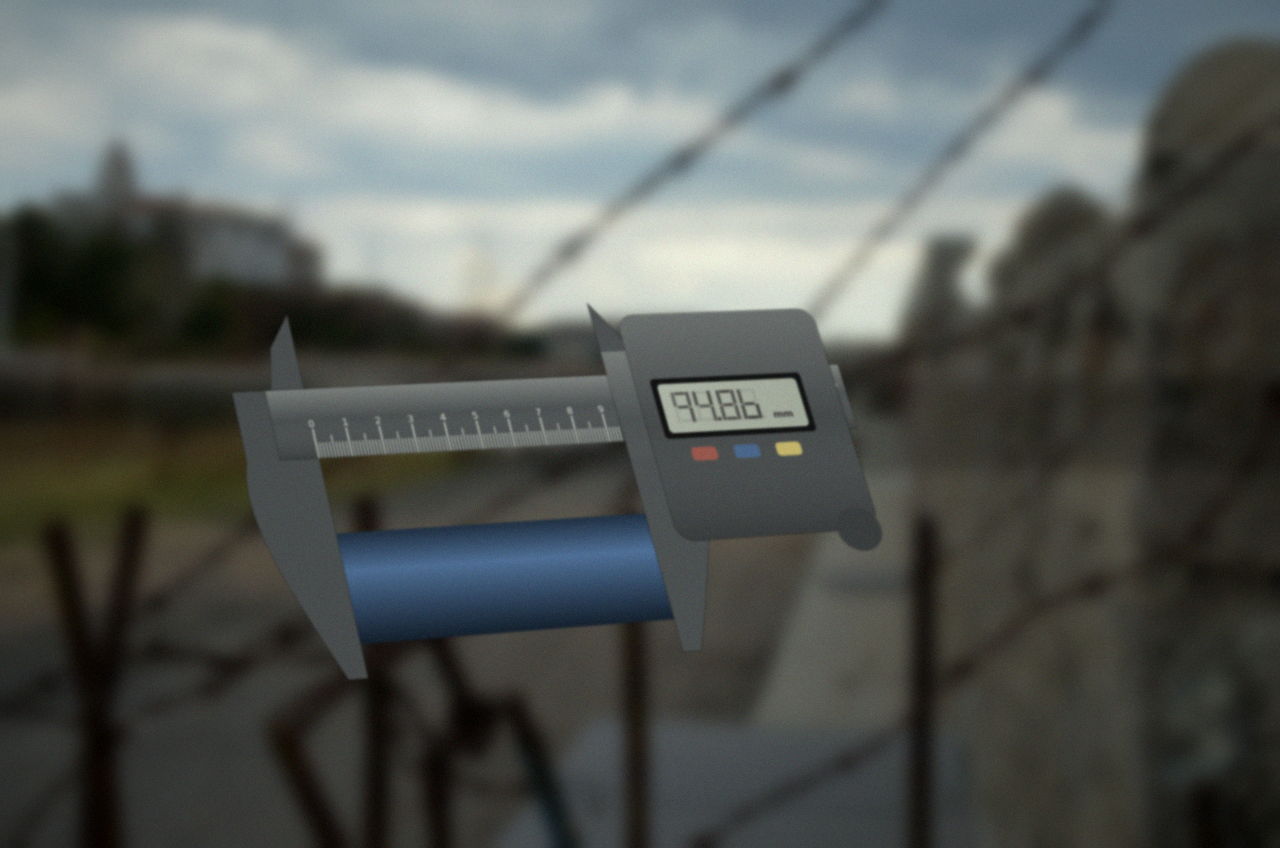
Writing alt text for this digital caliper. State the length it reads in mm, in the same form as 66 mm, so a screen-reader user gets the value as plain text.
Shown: 94.86 mm
